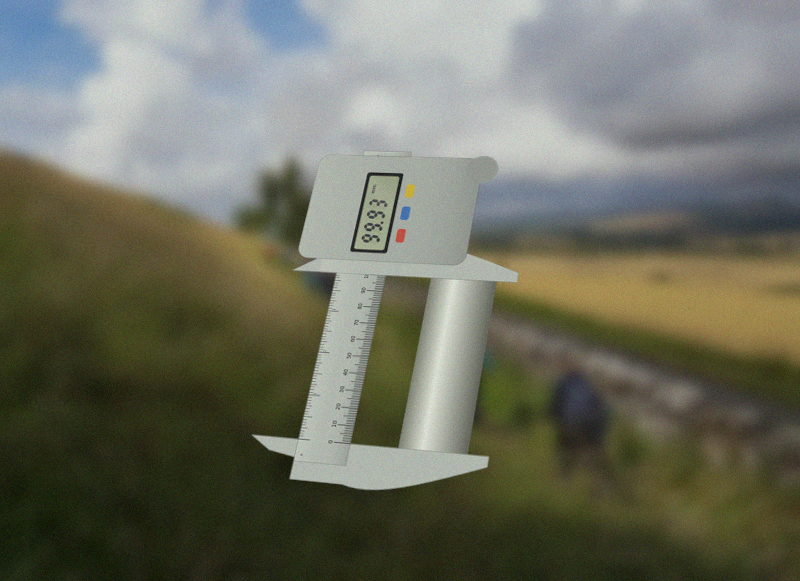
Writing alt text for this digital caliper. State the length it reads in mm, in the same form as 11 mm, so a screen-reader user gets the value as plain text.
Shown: 99.93 mm
